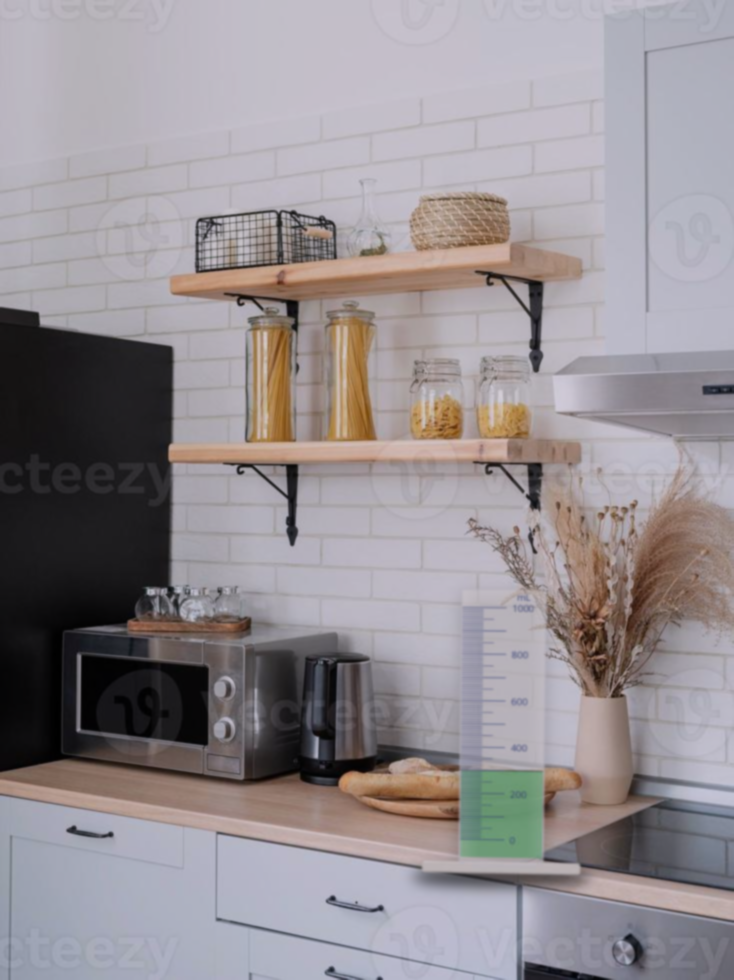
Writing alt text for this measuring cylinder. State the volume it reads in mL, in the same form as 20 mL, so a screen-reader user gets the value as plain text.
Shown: 300 mL
